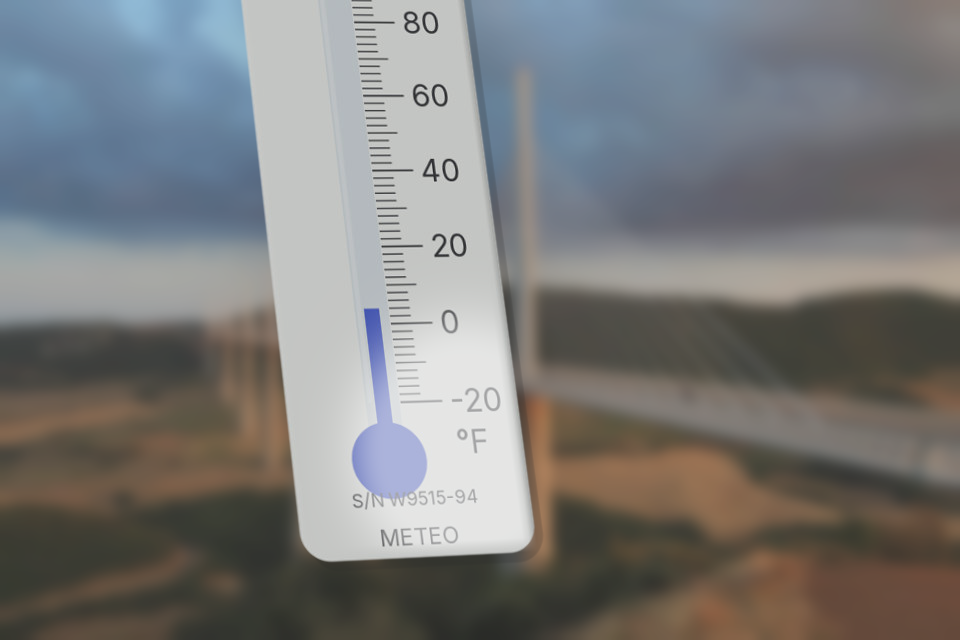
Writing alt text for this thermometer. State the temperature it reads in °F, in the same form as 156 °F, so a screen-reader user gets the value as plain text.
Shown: 4 °F
